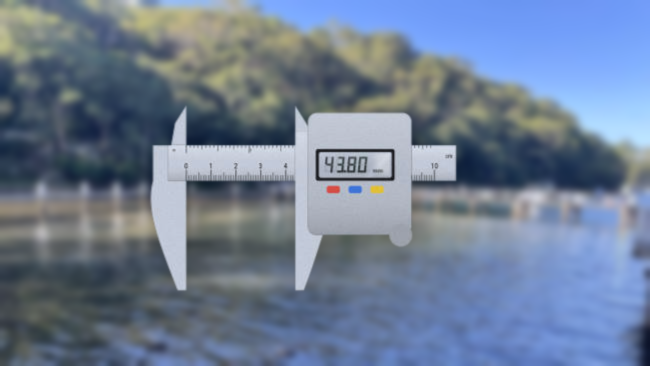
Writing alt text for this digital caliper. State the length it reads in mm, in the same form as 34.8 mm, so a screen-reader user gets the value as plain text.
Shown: 43.80 mm
